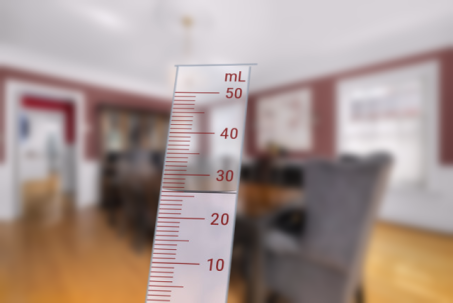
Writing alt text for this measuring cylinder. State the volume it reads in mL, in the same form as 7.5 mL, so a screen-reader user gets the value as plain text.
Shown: 26 mL
